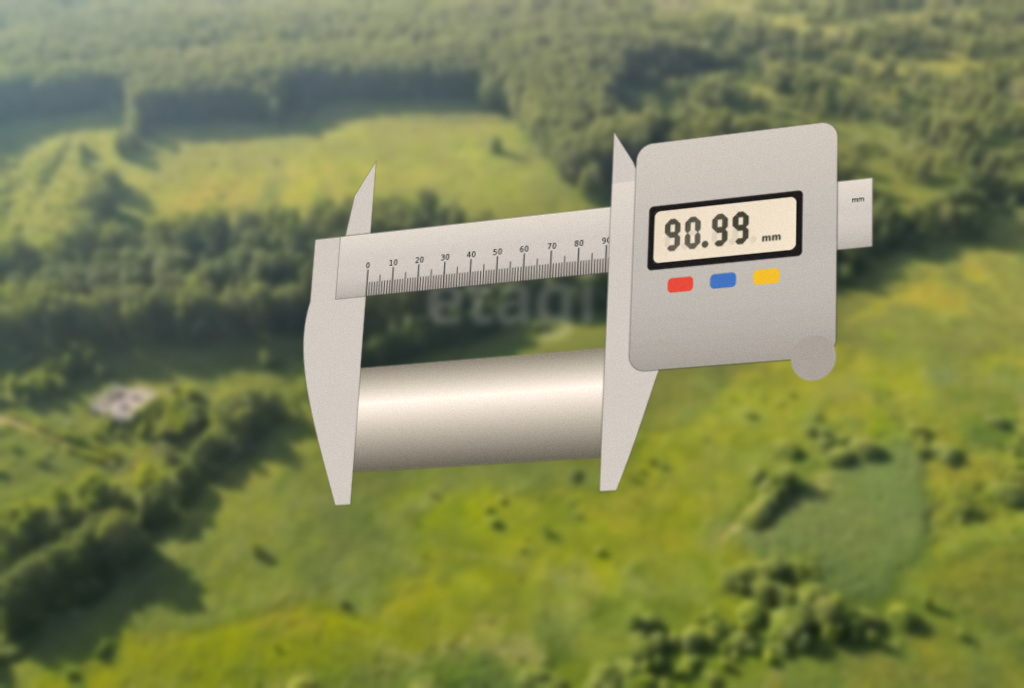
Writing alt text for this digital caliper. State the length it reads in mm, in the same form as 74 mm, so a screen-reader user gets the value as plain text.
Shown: 90.99 mm
